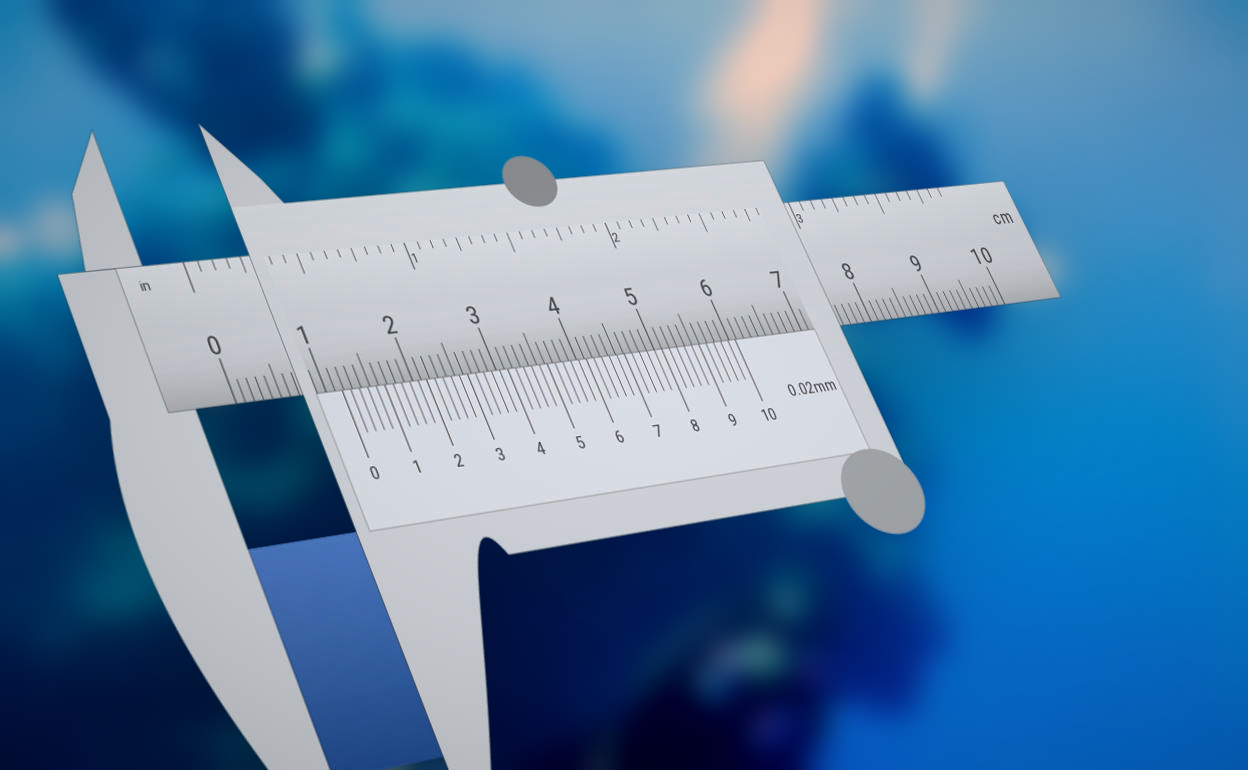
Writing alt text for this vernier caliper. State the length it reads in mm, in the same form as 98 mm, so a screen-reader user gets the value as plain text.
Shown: 11.8 mm
